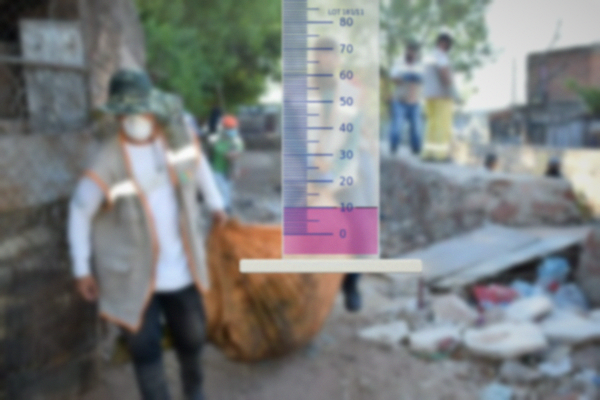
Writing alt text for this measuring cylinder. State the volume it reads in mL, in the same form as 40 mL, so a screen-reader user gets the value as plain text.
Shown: 10 mL
